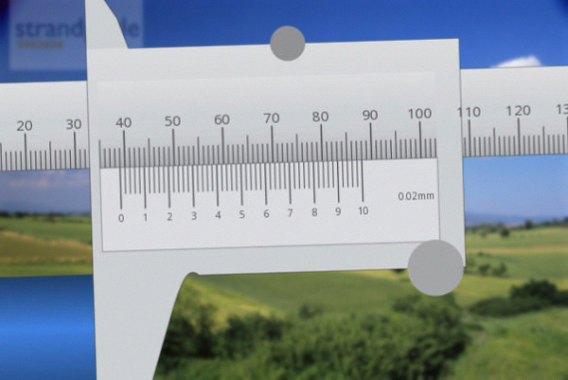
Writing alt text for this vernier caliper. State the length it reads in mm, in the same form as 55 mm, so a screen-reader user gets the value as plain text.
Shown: 39.0 mm
